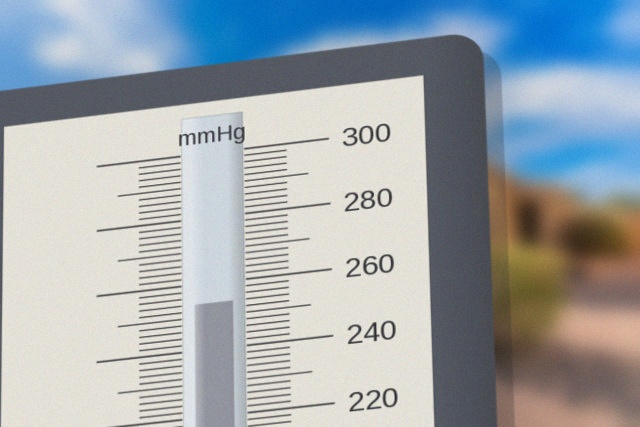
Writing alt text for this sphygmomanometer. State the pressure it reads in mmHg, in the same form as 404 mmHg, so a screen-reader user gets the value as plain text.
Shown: 254 mmHg
